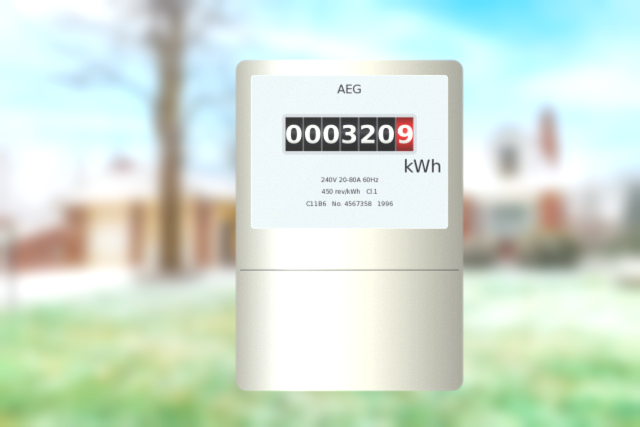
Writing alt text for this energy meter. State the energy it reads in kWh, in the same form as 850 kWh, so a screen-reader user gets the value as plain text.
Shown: 320.9 kWh
